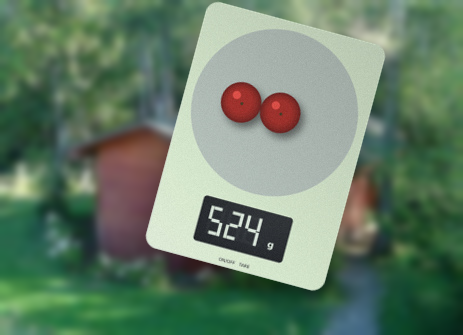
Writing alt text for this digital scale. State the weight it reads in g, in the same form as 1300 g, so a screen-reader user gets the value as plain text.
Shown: 524 g
